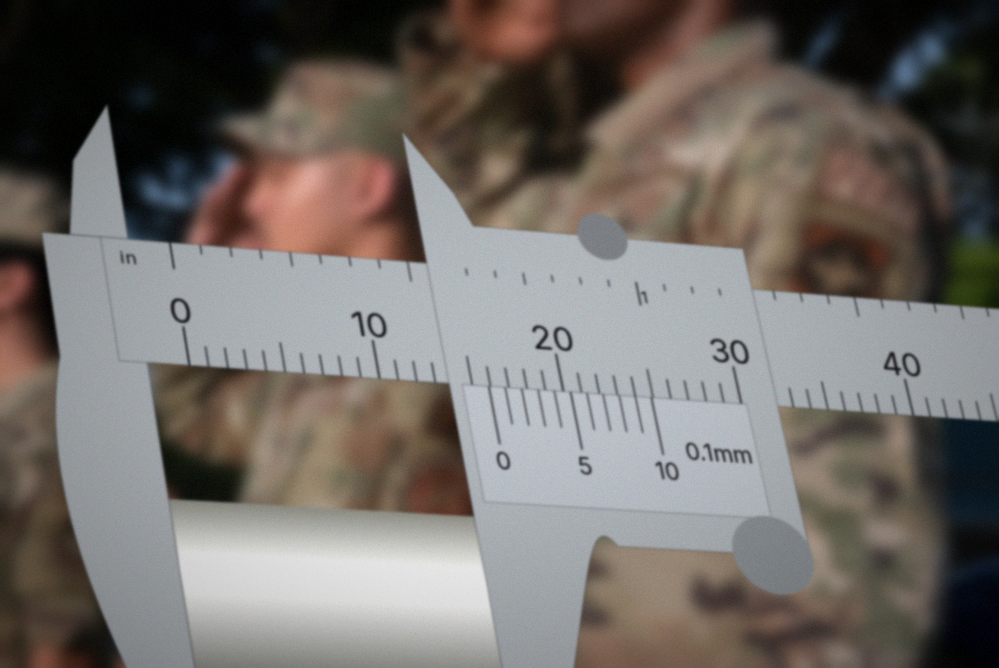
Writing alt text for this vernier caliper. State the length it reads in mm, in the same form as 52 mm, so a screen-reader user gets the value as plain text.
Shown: 15.9 mm
